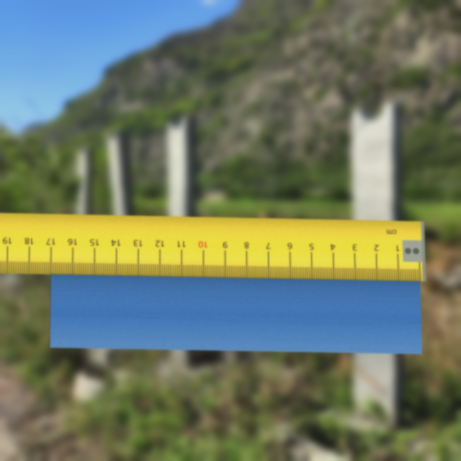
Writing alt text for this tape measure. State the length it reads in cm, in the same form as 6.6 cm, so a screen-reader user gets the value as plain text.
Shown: 17 cm
